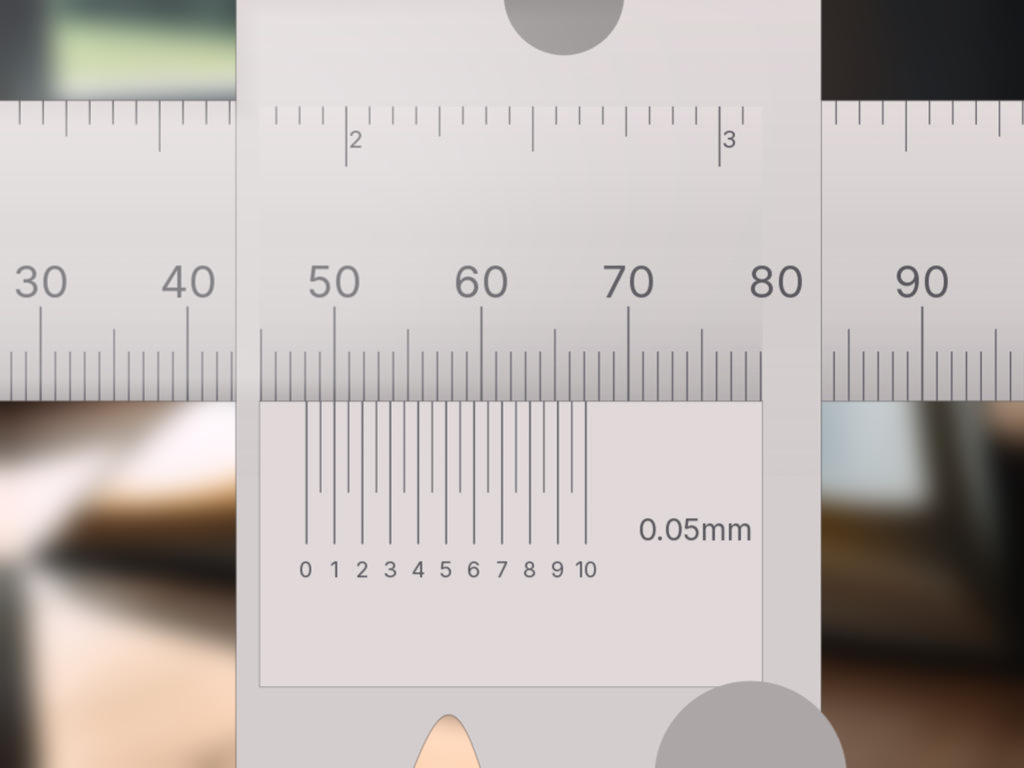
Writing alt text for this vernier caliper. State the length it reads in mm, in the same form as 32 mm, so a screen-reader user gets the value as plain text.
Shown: 48.1 mm
